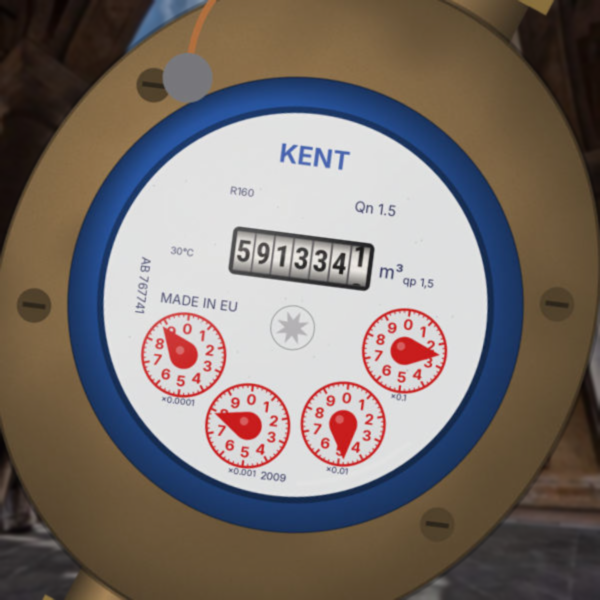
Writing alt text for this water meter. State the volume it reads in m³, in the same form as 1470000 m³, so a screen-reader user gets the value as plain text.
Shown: 5913341.2478 m³
